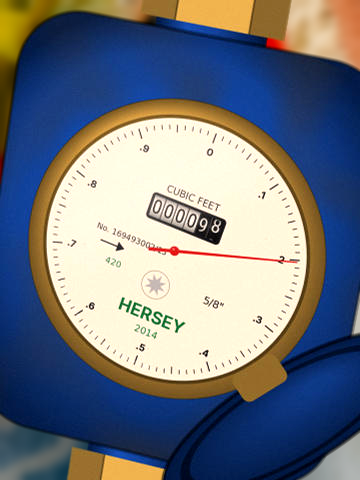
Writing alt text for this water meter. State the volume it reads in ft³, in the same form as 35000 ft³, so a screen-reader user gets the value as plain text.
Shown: 98.20 ft³
